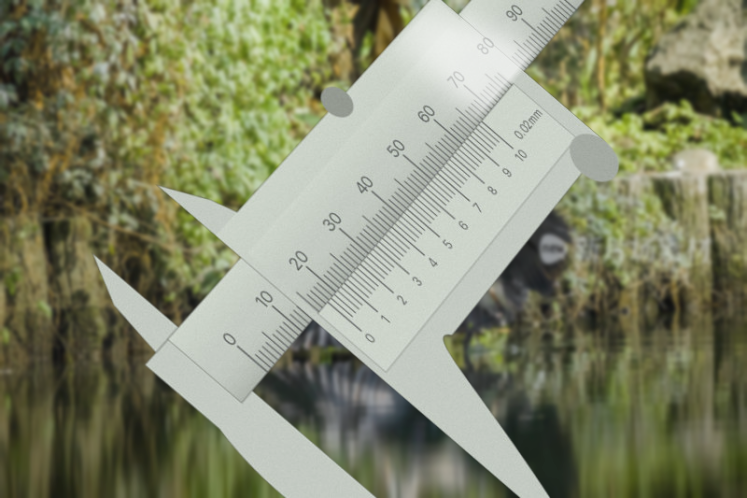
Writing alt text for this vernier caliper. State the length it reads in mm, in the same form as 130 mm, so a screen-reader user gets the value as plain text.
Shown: 17.5 mm
